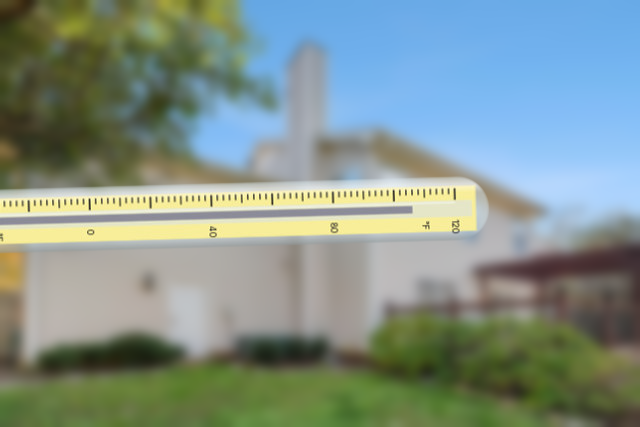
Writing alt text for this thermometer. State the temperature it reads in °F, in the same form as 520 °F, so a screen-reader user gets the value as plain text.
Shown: 106 °F
